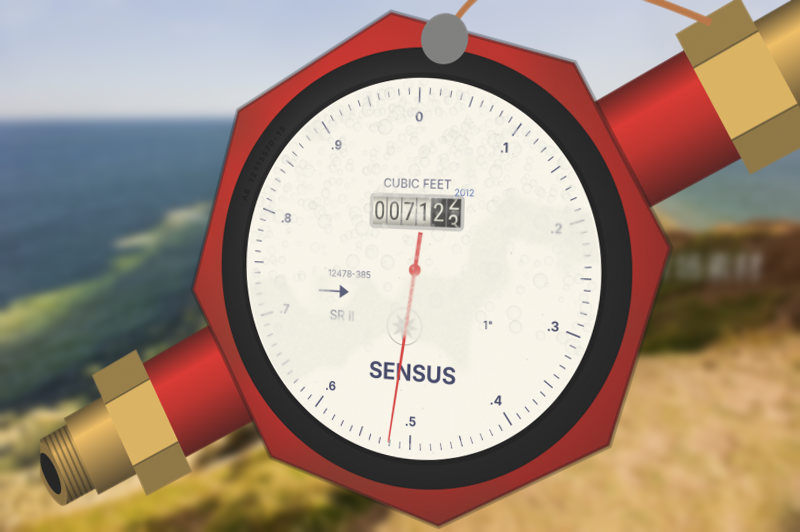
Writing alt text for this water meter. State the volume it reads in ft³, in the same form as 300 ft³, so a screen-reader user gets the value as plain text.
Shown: 7122.52 ft³
